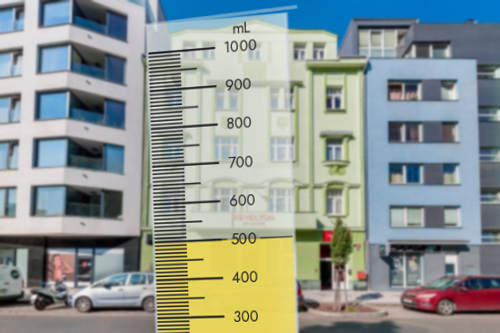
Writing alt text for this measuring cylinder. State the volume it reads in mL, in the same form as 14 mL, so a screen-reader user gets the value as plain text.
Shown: 500 mL
